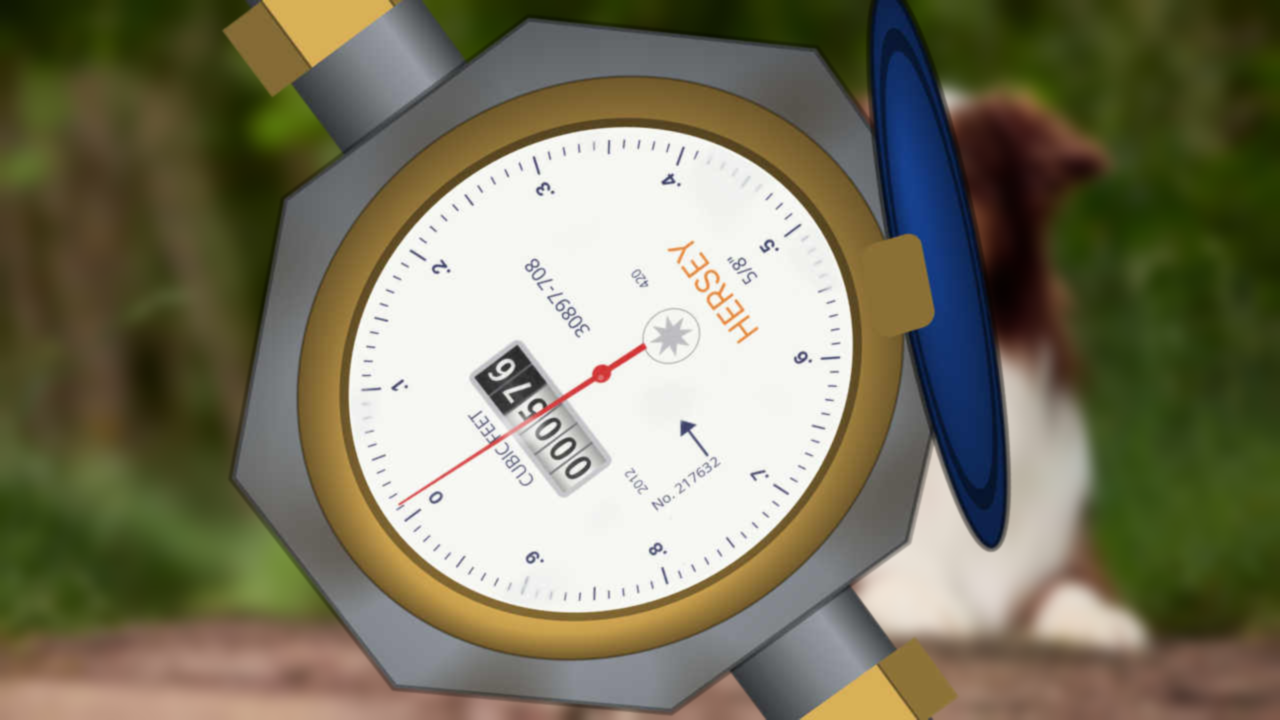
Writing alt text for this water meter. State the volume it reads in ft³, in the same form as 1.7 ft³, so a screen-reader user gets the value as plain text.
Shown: 576.01 ft³
